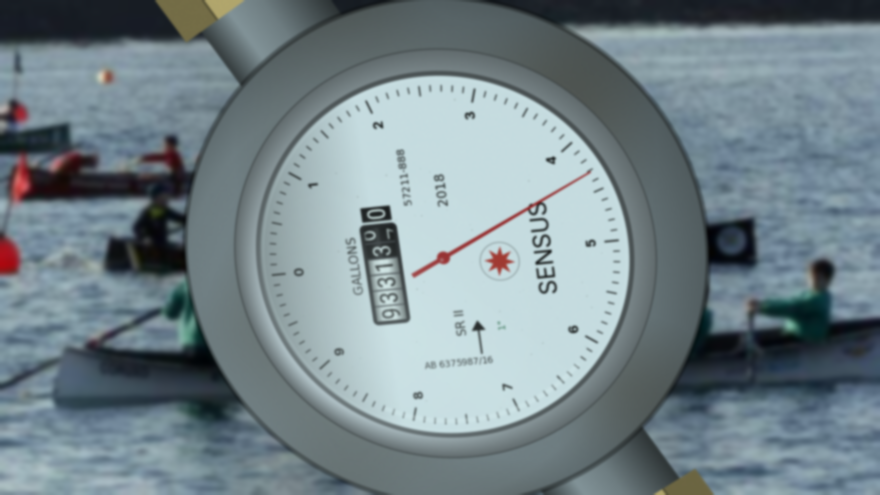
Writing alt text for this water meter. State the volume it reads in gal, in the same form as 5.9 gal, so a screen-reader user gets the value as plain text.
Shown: 9331364.3 gal
